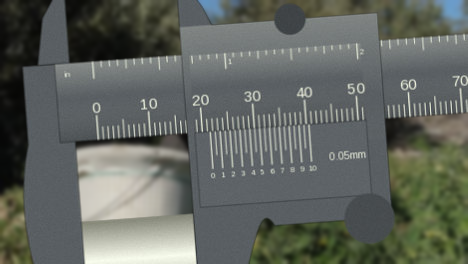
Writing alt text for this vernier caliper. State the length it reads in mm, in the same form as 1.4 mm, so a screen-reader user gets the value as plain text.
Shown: 21.5 mm
